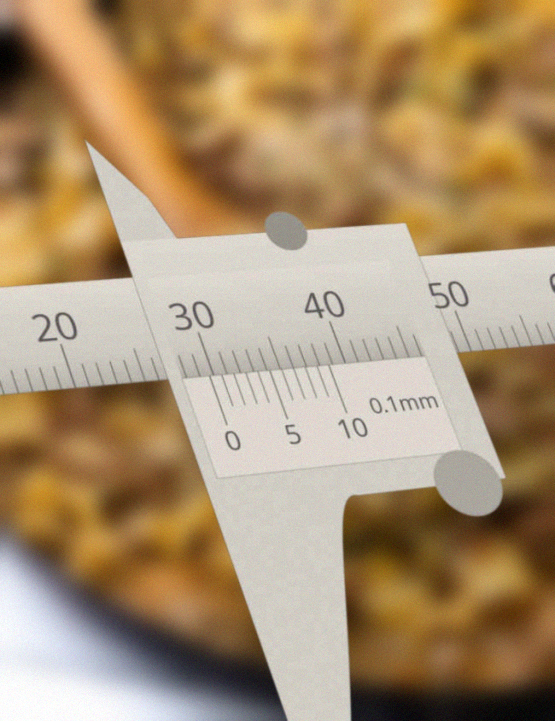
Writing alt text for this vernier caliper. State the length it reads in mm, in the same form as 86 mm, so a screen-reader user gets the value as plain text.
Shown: 29.7 mm
